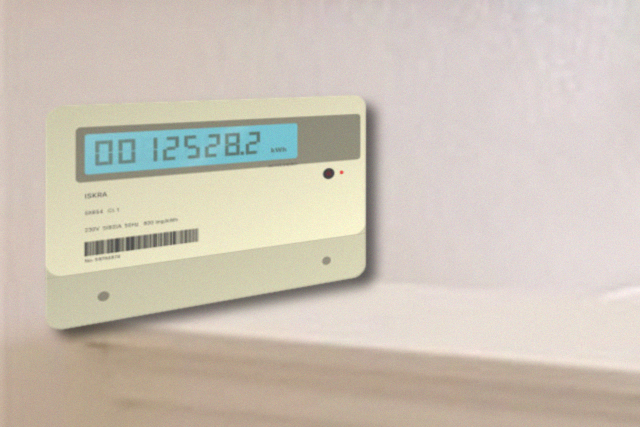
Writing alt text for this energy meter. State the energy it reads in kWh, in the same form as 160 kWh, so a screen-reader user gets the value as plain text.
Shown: 12528.2 kWh
